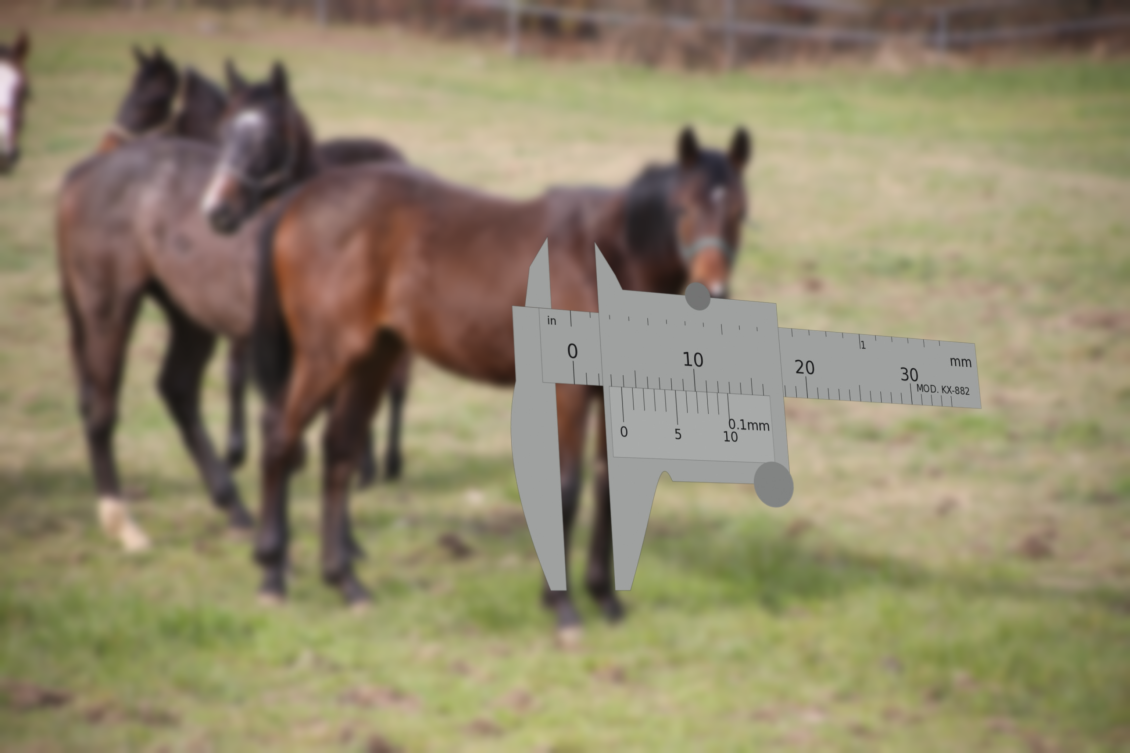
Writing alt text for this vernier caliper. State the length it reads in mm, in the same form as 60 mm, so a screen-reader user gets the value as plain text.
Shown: 3.8 mm
